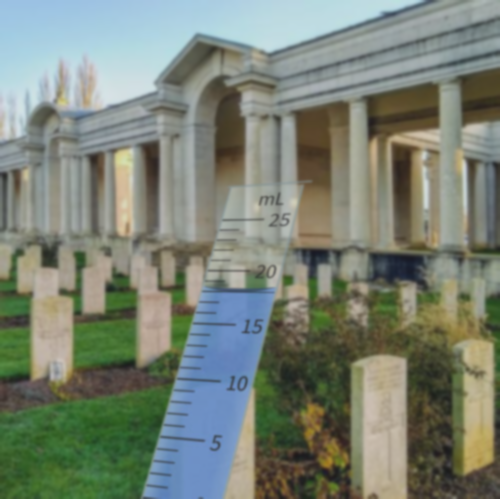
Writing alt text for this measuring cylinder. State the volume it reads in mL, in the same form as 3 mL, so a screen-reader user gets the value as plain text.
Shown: 18 mL
